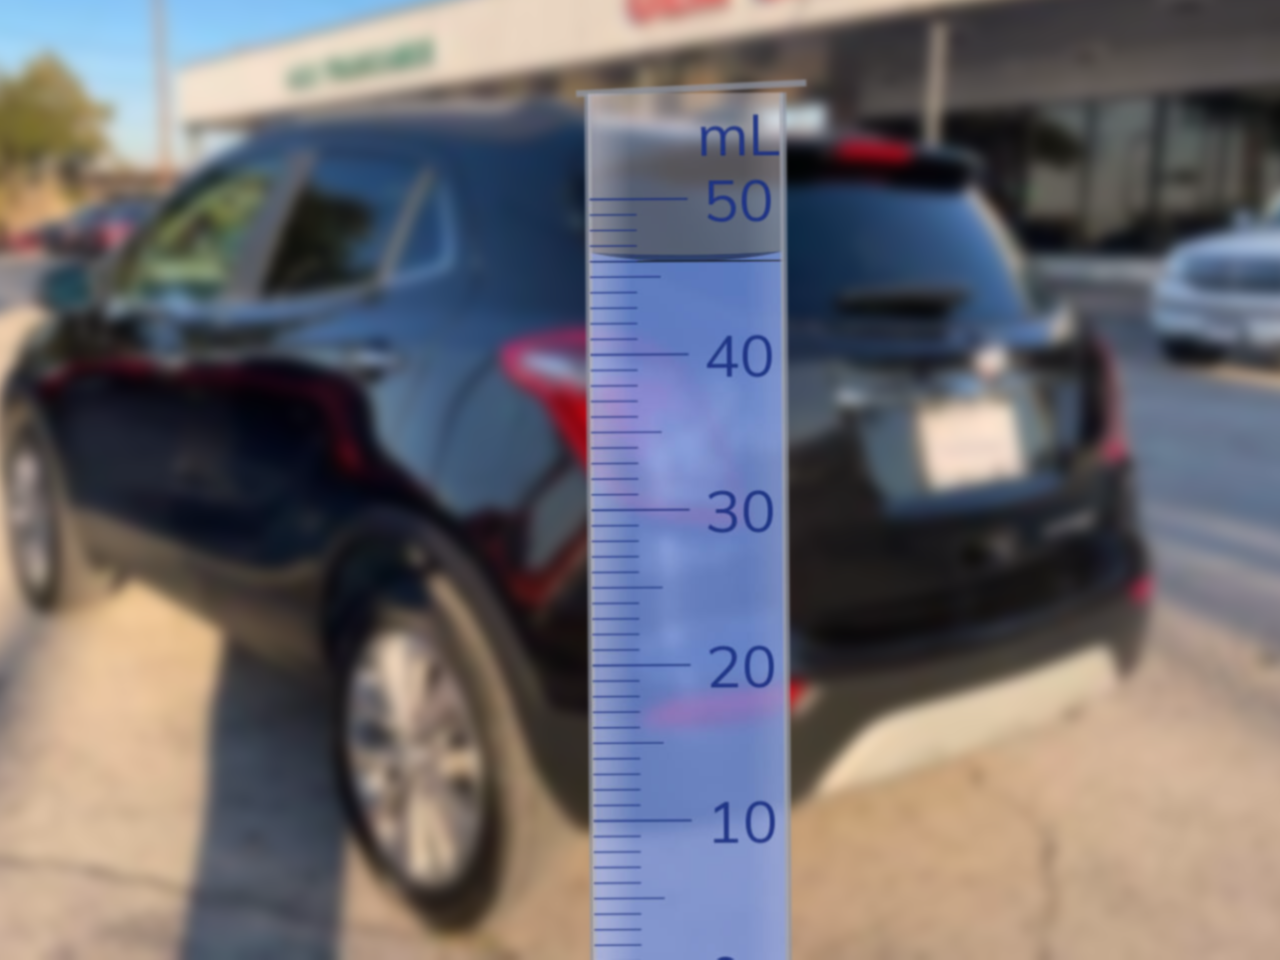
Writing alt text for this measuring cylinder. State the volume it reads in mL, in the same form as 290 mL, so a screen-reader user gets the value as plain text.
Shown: 46 mL
